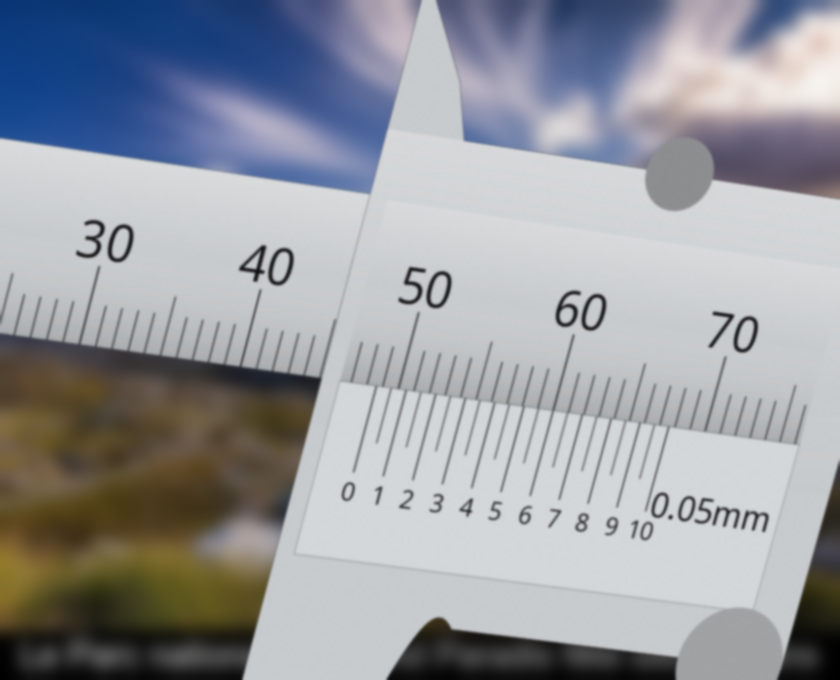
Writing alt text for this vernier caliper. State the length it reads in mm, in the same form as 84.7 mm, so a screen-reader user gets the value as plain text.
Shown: 48.6 mm
